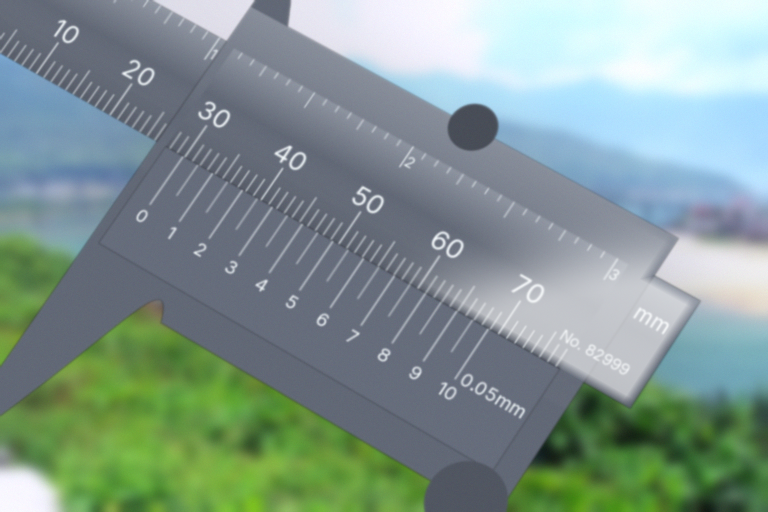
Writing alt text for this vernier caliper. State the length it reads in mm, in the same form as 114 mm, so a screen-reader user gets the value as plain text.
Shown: 29.8 mm
